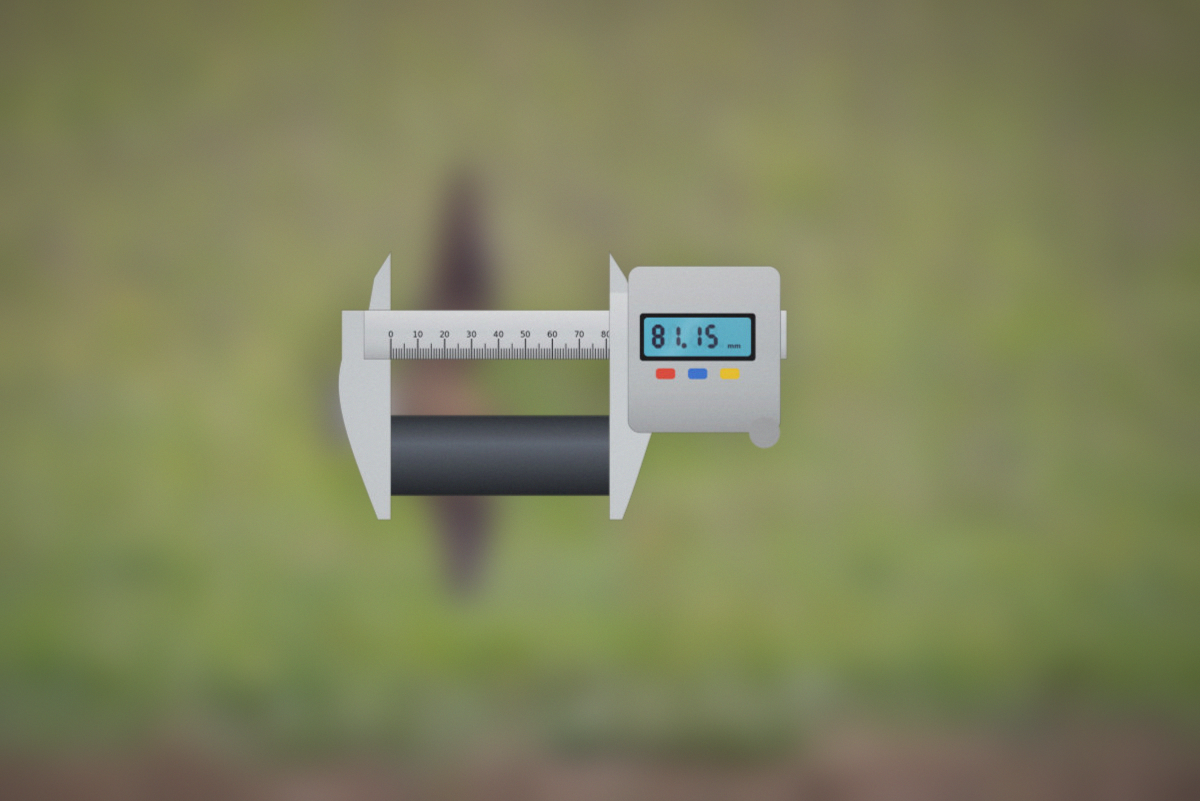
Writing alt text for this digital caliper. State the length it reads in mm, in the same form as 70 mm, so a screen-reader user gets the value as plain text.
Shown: 81.15 mm
